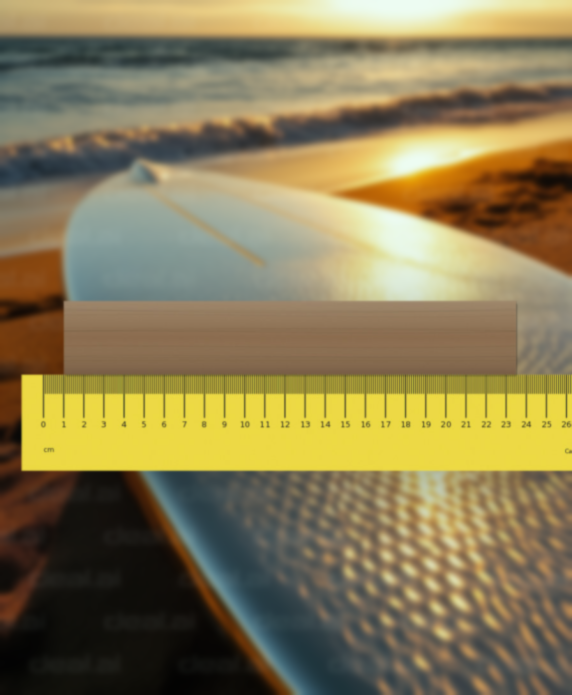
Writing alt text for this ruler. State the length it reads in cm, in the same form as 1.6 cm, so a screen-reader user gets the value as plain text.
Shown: 22.5 cm
